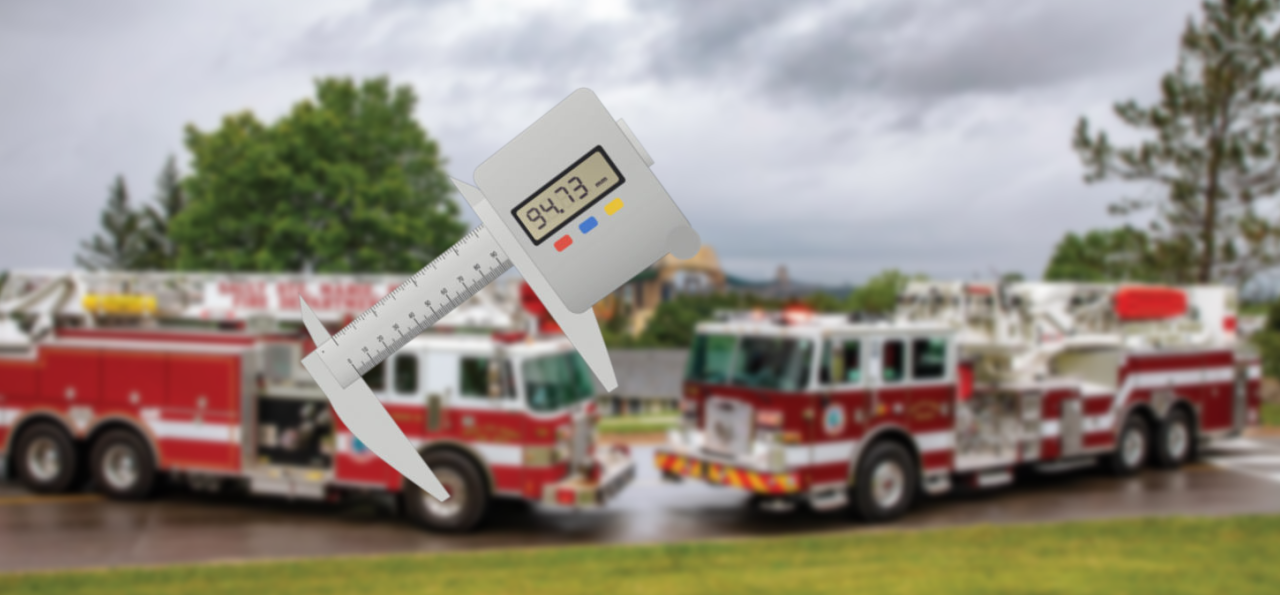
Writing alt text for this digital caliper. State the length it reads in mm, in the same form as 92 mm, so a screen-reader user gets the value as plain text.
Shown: 94.73 mm
